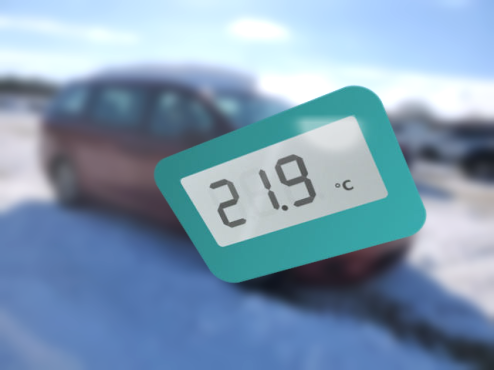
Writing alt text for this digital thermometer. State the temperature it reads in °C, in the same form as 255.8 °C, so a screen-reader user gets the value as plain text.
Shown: 21.9 °C
